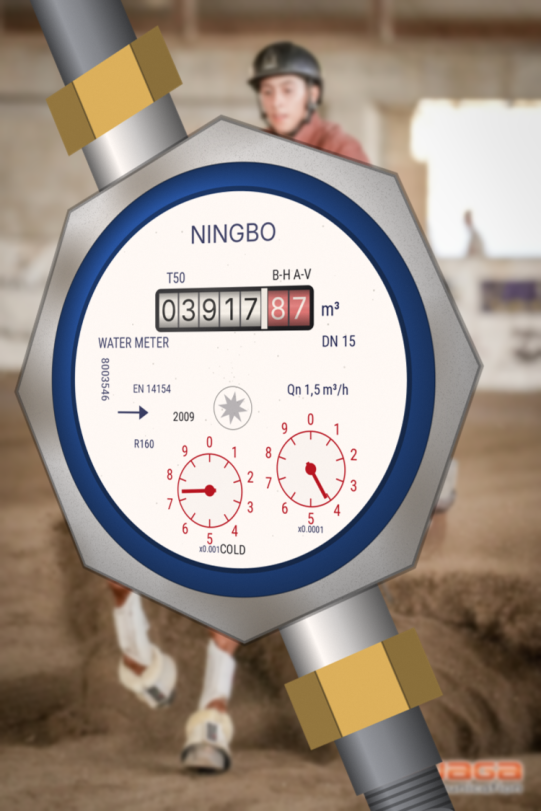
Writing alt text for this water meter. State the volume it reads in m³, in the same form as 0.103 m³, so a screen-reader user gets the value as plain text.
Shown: 3917.8774 m³
